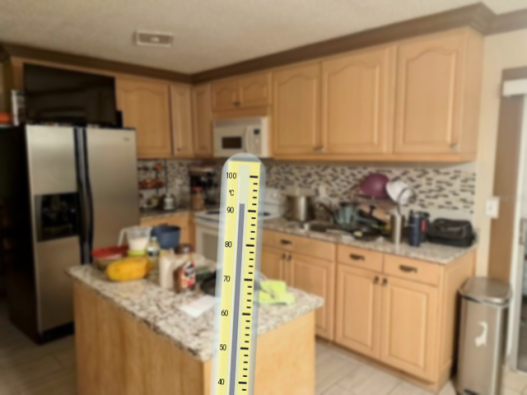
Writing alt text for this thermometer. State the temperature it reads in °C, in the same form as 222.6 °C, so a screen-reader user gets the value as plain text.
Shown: 92 °C
